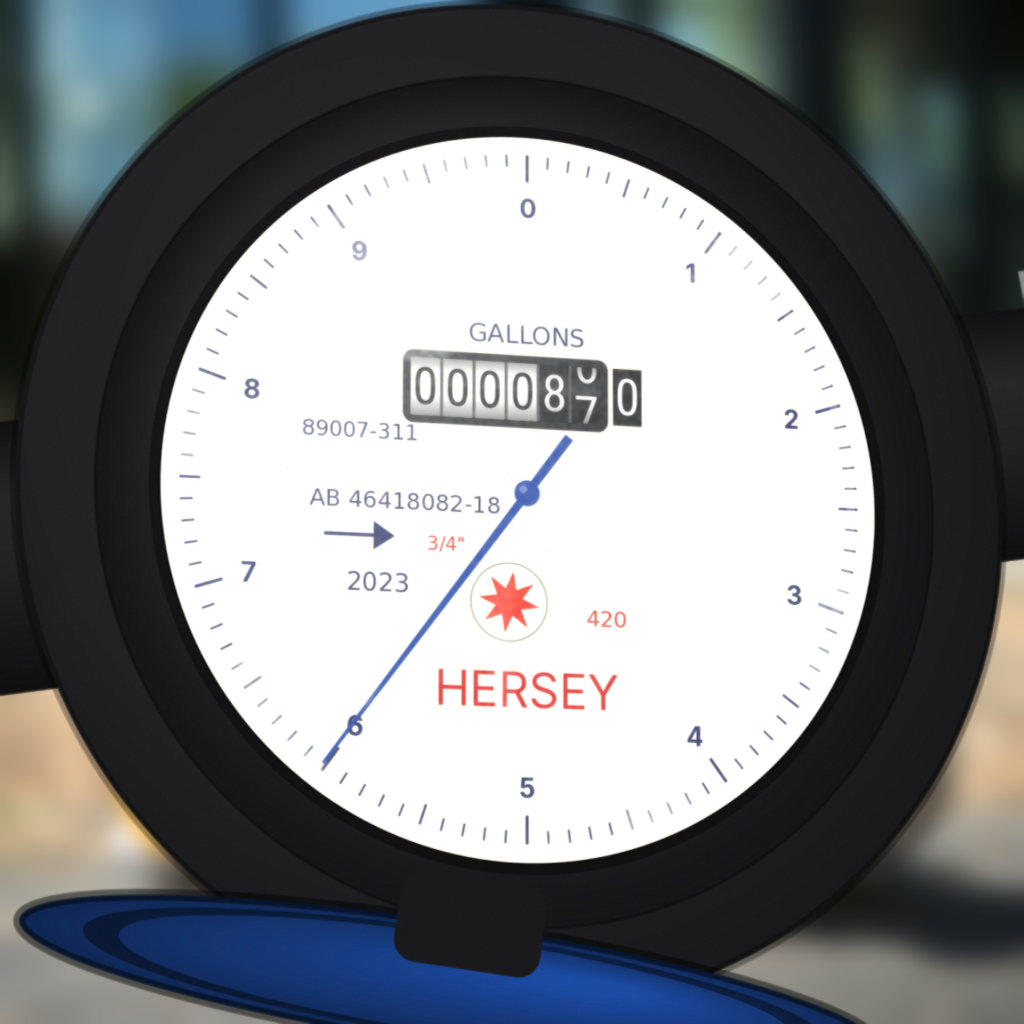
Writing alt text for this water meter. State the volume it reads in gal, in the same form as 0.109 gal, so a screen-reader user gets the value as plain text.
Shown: 866.0 gal
